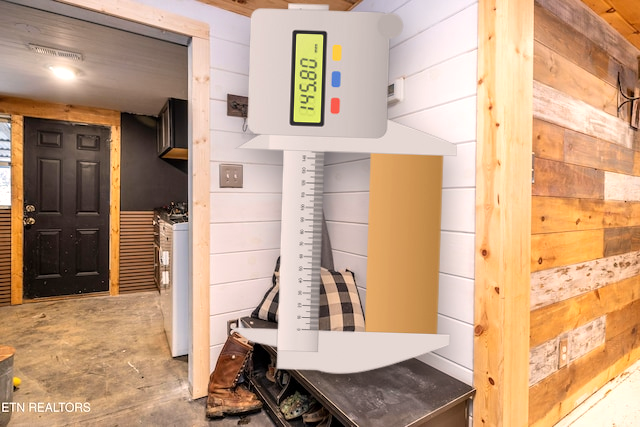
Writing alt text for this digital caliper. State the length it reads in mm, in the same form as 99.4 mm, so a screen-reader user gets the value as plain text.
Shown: 145.80 mm
